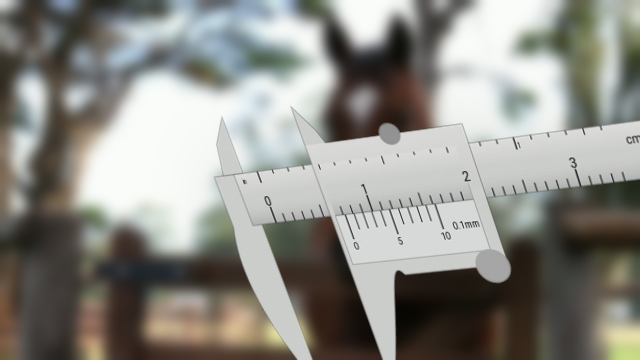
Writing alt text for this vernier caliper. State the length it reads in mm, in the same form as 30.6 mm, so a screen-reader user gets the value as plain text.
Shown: 7.2 mm
